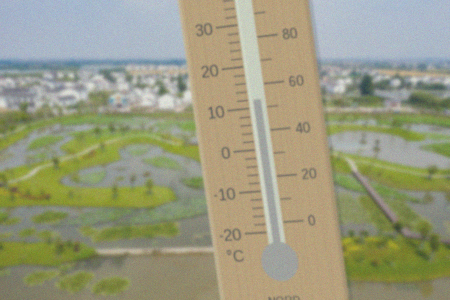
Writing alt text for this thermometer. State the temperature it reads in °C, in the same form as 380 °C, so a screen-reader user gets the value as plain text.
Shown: 12 °C
